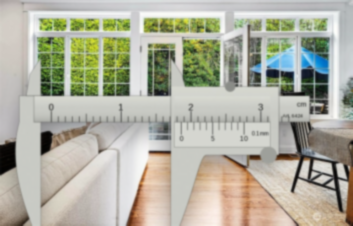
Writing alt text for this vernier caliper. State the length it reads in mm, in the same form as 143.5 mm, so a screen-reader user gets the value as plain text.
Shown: 18.6 mm
